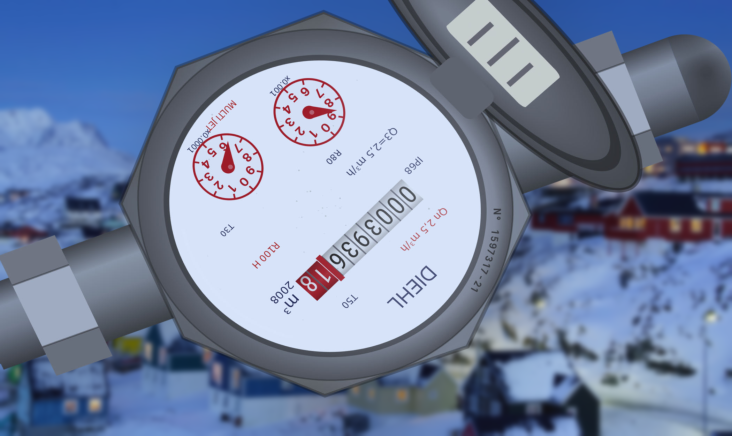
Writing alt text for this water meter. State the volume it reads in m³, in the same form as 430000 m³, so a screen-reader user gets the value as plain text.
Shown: 3936.1786 m³
